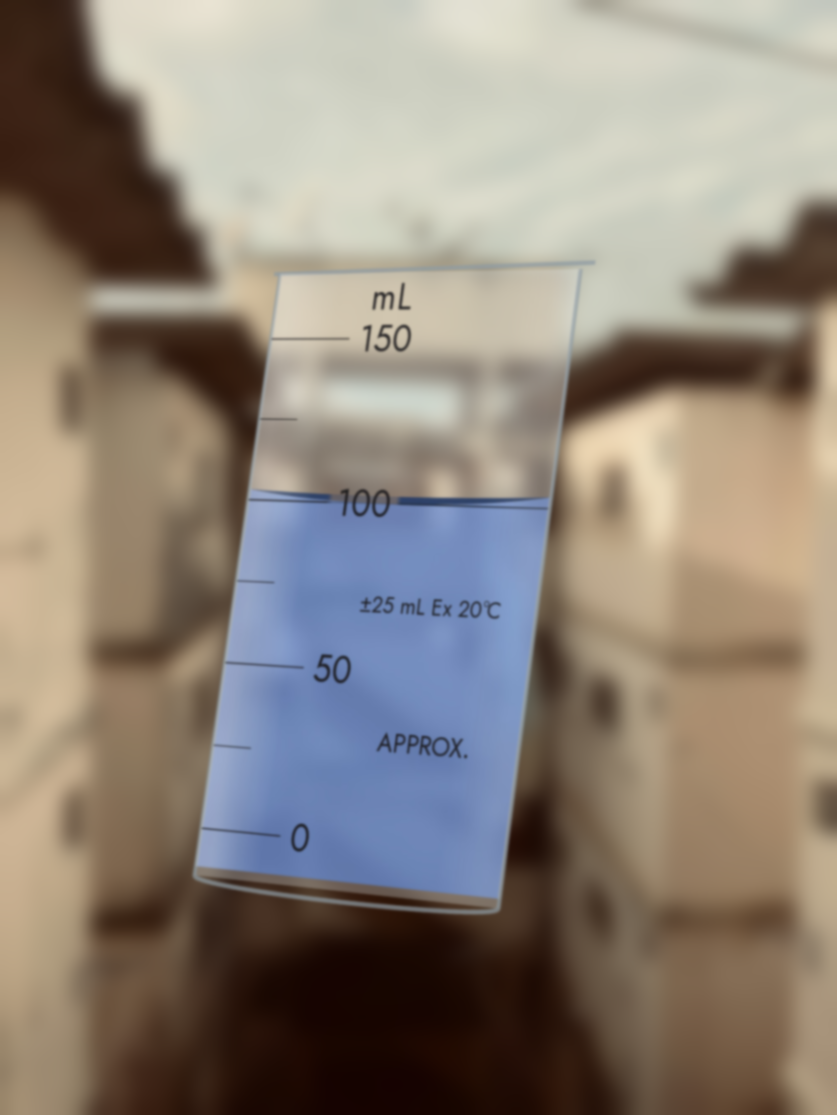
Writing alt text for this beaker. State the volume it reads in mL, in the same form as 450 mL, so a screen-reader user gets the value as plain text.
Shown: 100 mL
